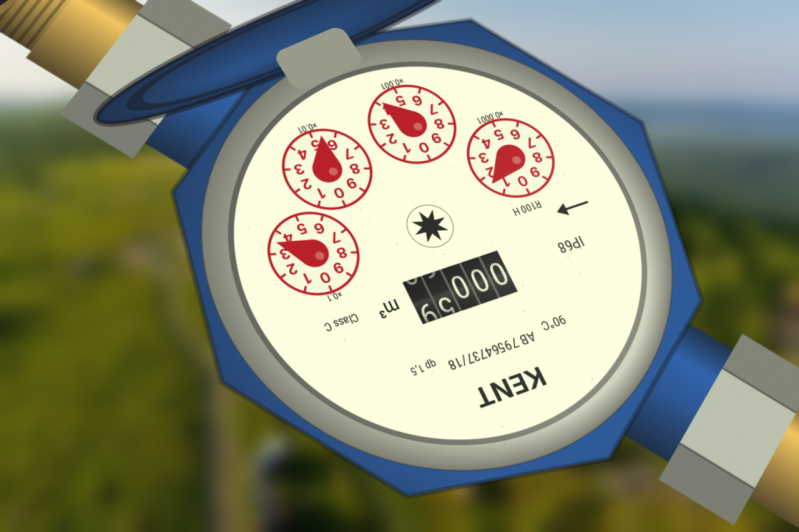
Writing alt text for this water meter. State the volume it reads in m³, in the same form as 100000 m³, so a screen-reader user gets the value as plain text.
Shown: 59.3541 m³
